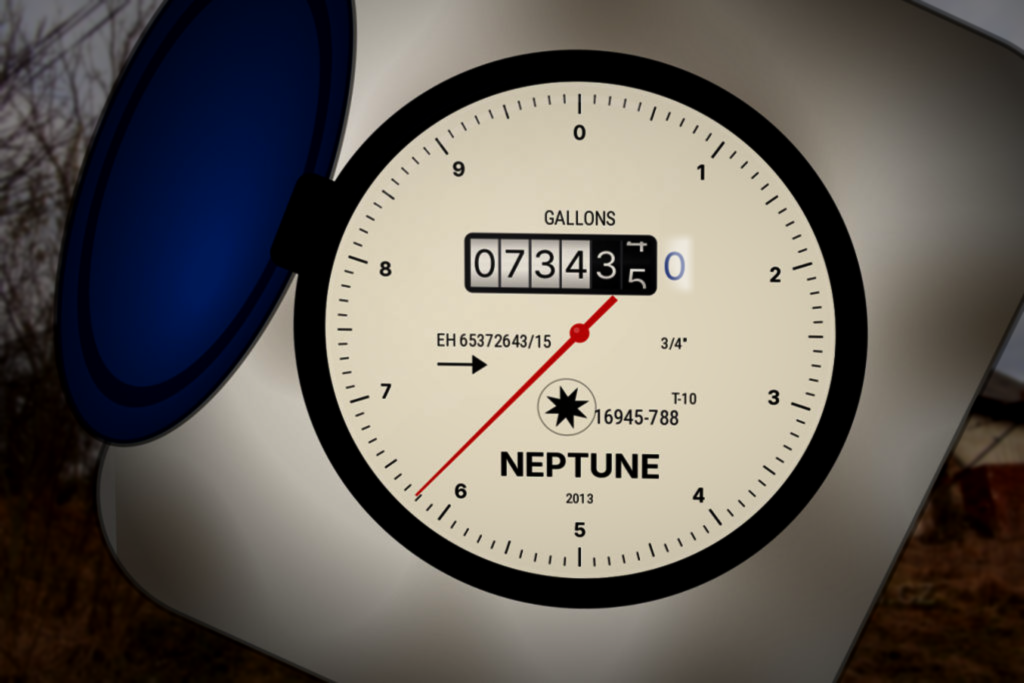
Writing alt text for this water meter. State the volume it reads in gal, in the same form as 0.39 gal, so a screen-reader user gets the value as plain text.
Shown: 734346.2 gal
